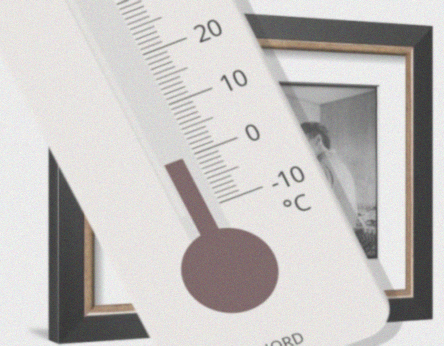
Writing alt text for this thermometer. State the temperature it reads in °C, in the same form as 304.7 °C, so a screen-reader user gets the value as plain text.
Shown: 0 °C
